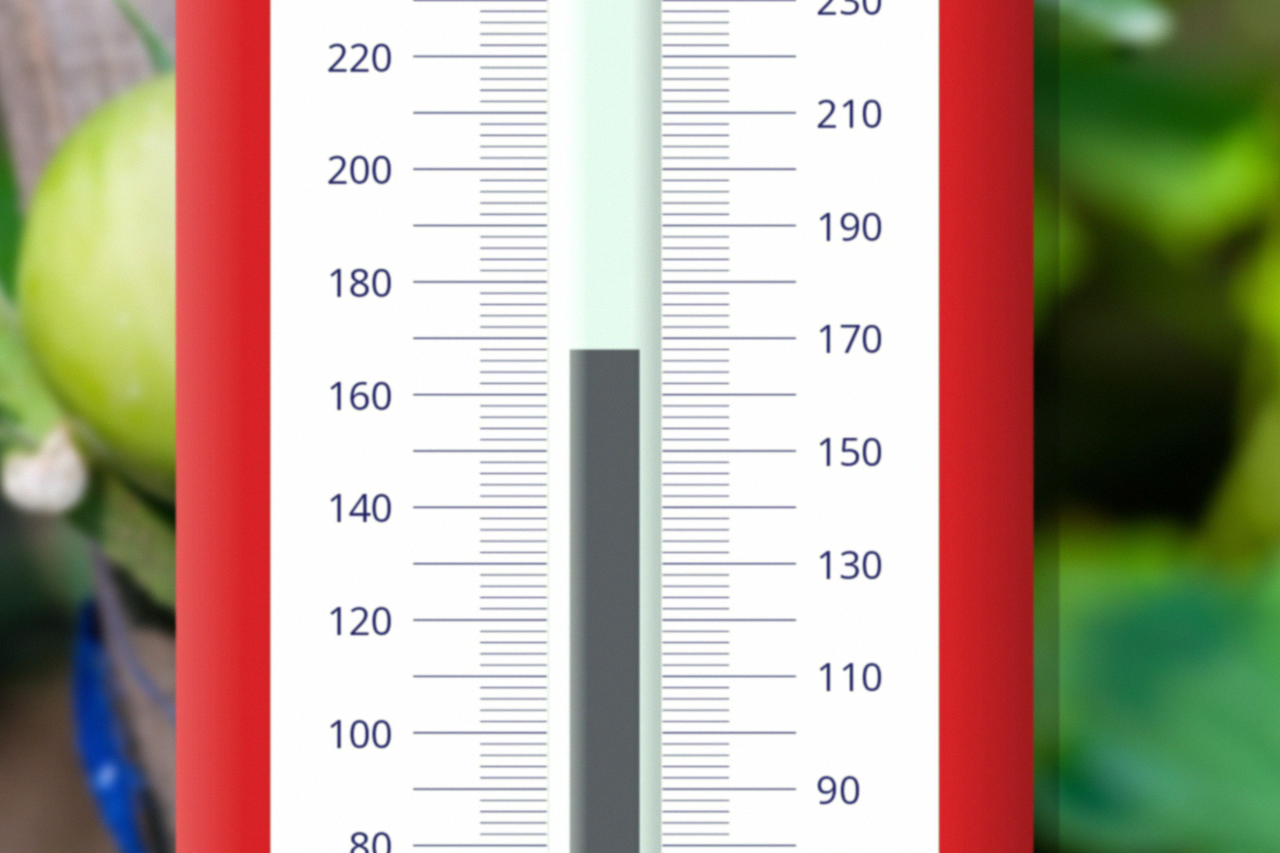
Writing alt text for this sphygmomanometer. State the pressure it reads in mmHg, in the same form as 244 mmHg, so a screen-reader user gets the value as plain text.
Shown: 168 mmHg
